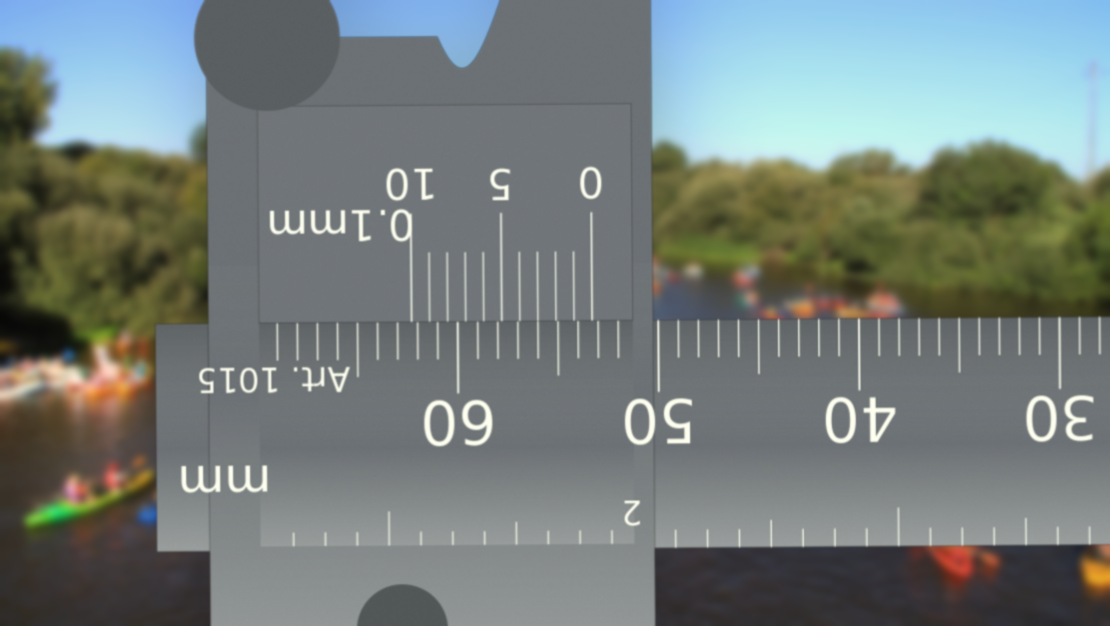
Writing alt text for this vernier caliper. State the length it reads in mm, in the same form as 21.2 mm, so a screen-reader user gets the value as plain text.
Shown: 53.3 mm
